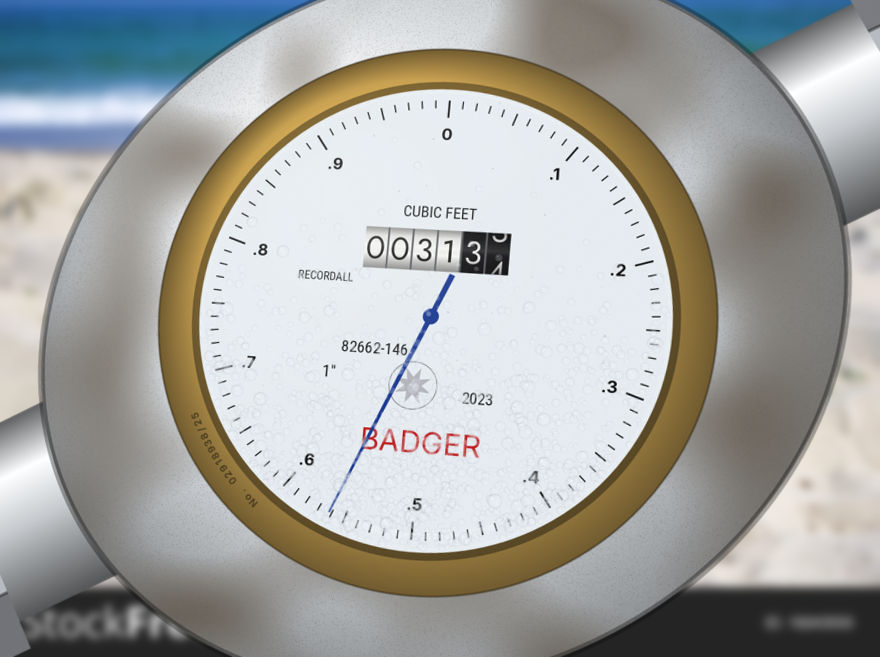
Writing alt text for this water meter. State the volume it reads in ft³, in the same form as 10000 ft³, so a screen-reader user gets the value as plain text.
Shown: 3133.56 ft³
